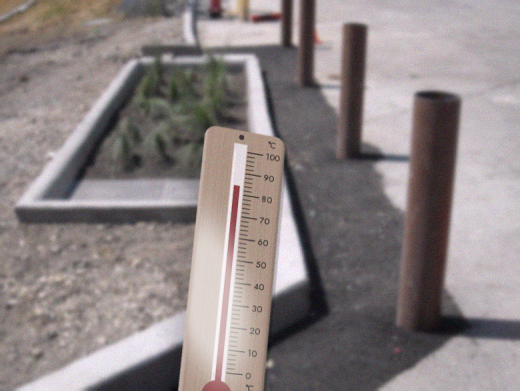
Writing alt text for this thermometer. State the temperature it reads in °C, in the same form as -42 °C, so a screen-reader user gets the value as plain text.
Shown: 84 °C
